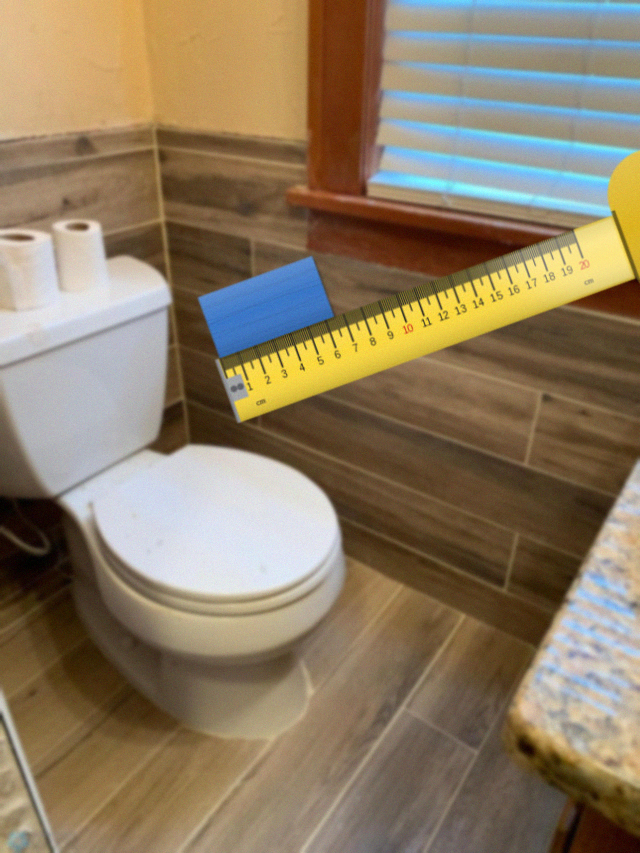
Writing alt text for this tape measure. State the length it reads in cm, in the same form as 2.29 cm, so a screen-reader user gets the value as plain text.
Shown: 6.5 cm
